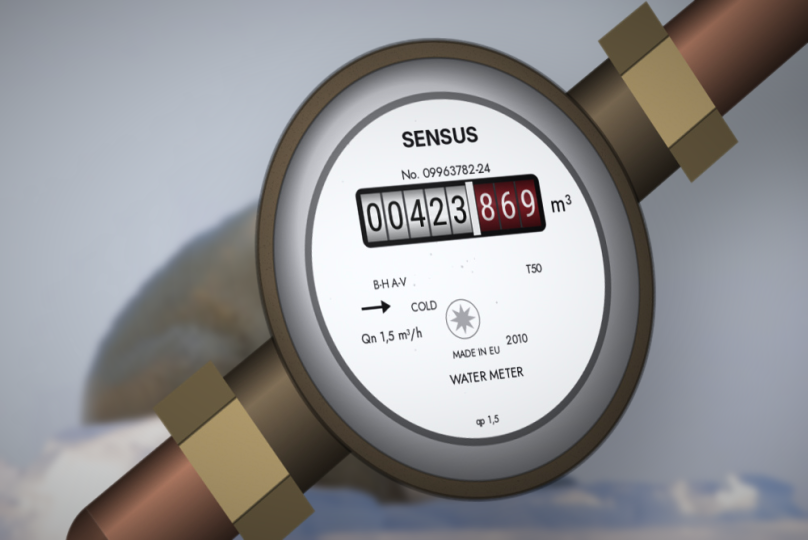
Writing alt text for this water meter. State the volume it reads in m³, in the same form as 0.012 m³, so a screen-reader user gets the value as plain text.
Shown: 423.869 m³
